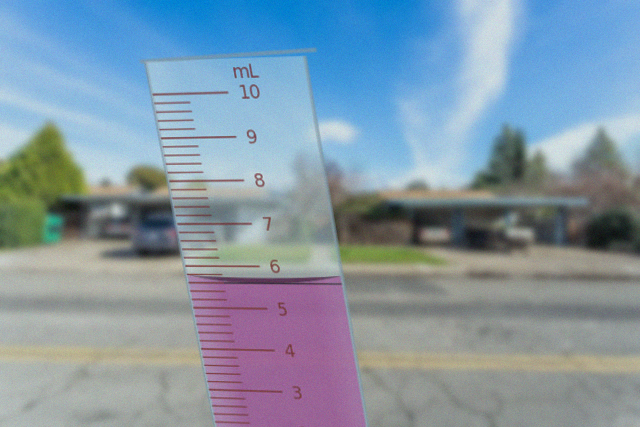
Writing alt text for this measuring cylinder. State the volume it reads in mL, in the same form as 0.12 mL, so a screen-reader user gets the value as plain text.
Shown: 5.6 mL
